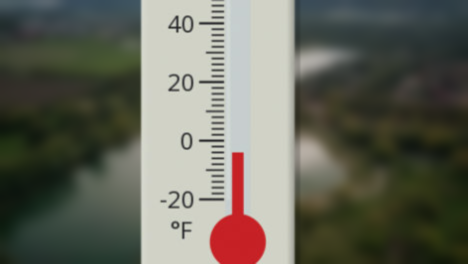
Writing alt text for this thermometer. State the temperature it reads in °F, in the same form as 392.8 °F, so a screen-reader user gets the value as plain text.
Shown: -4 °F
